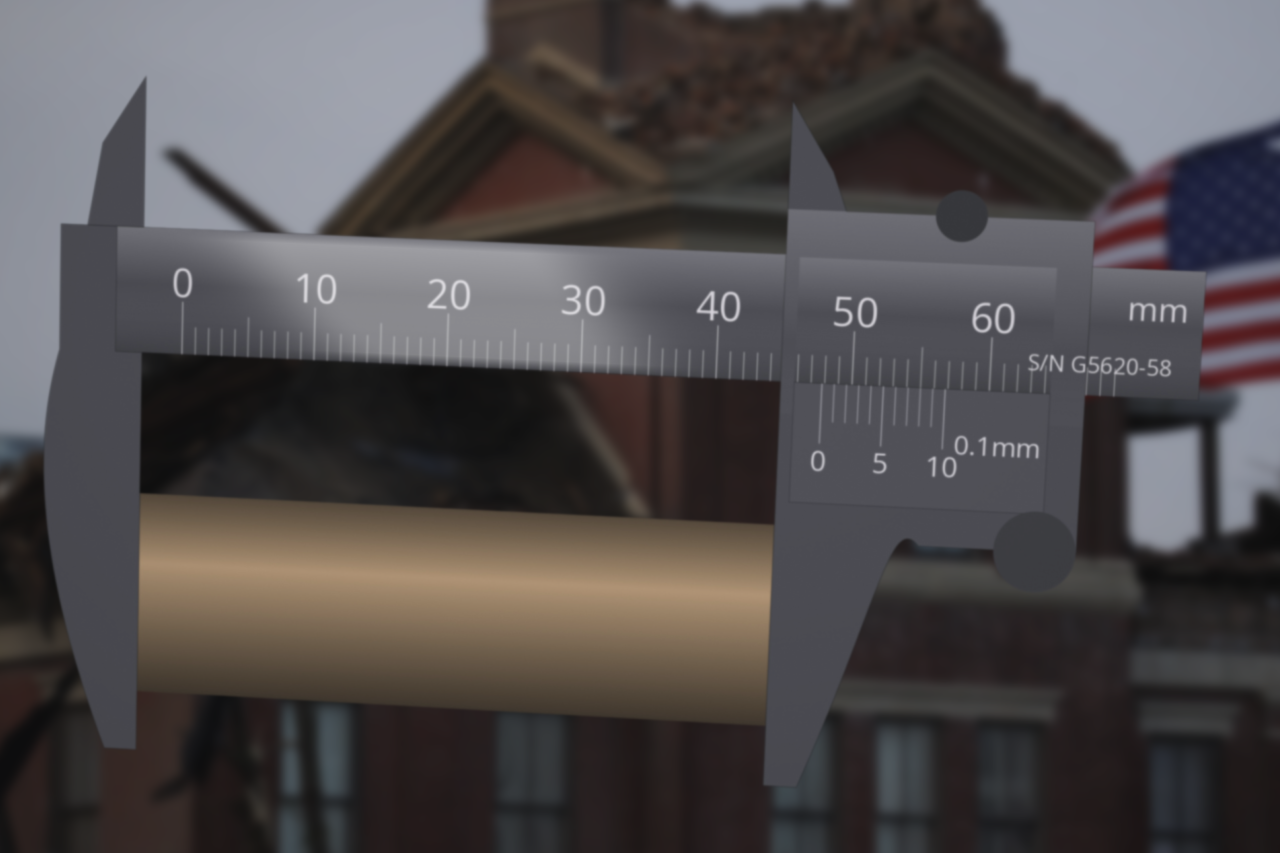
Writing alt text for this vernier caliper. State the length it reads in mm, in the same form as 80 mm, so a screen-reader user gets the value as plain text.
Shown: 47.8 mm
